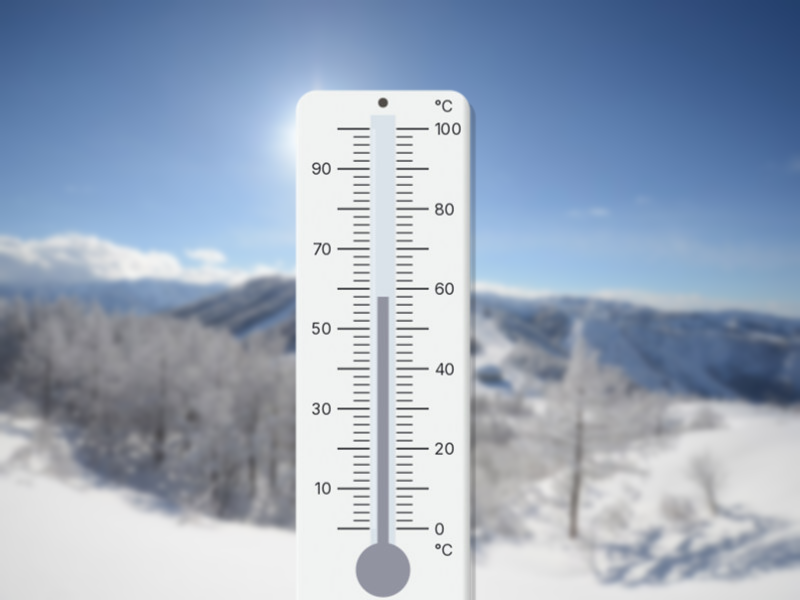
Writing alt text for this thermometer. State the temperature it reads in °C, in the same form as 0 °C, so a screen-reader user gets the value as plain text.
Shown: 58 °C
